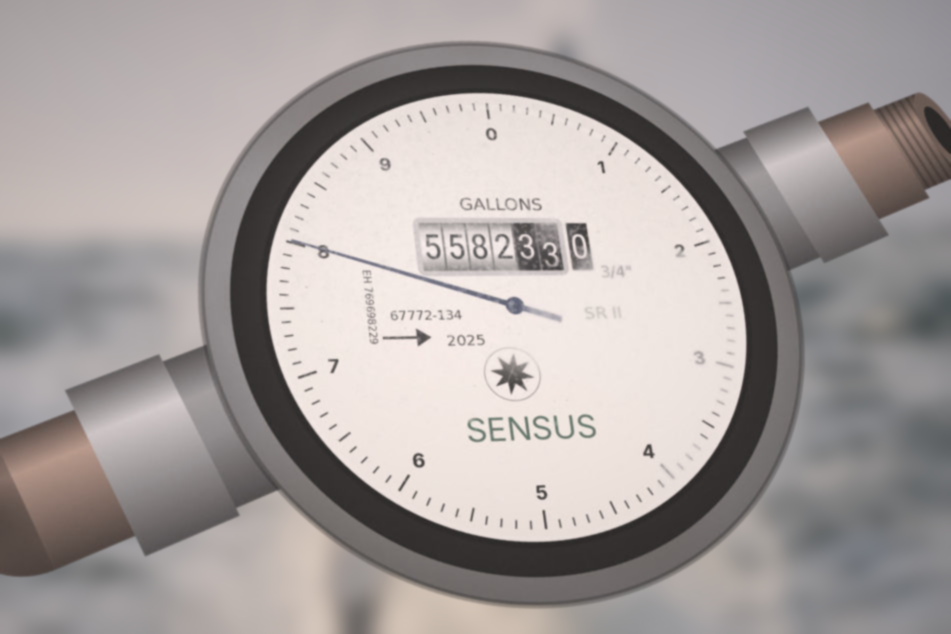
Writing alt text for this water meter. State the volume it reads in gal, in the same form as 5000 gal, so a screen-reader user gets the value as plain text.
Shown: 5582328.0 gal
